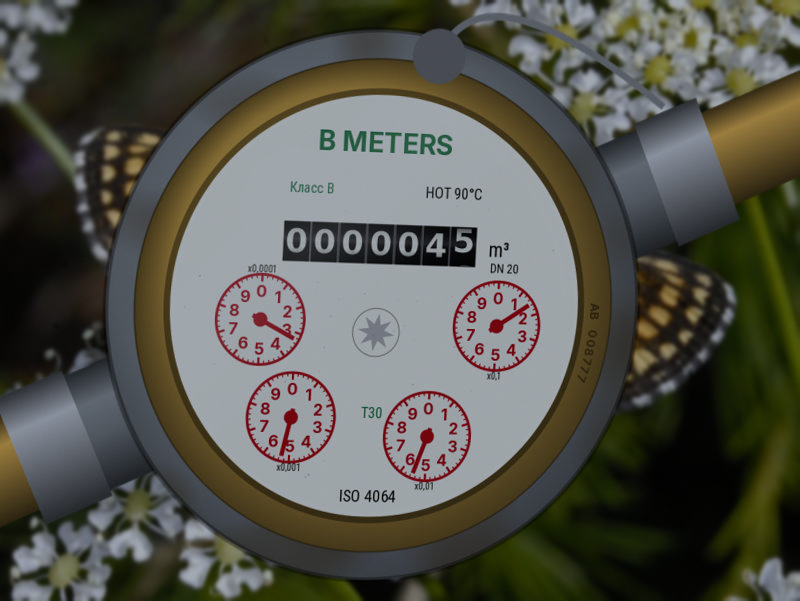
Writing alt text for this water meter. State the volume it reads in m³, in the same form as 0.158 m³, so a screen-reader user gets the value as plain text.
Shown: 45.1553 m³
